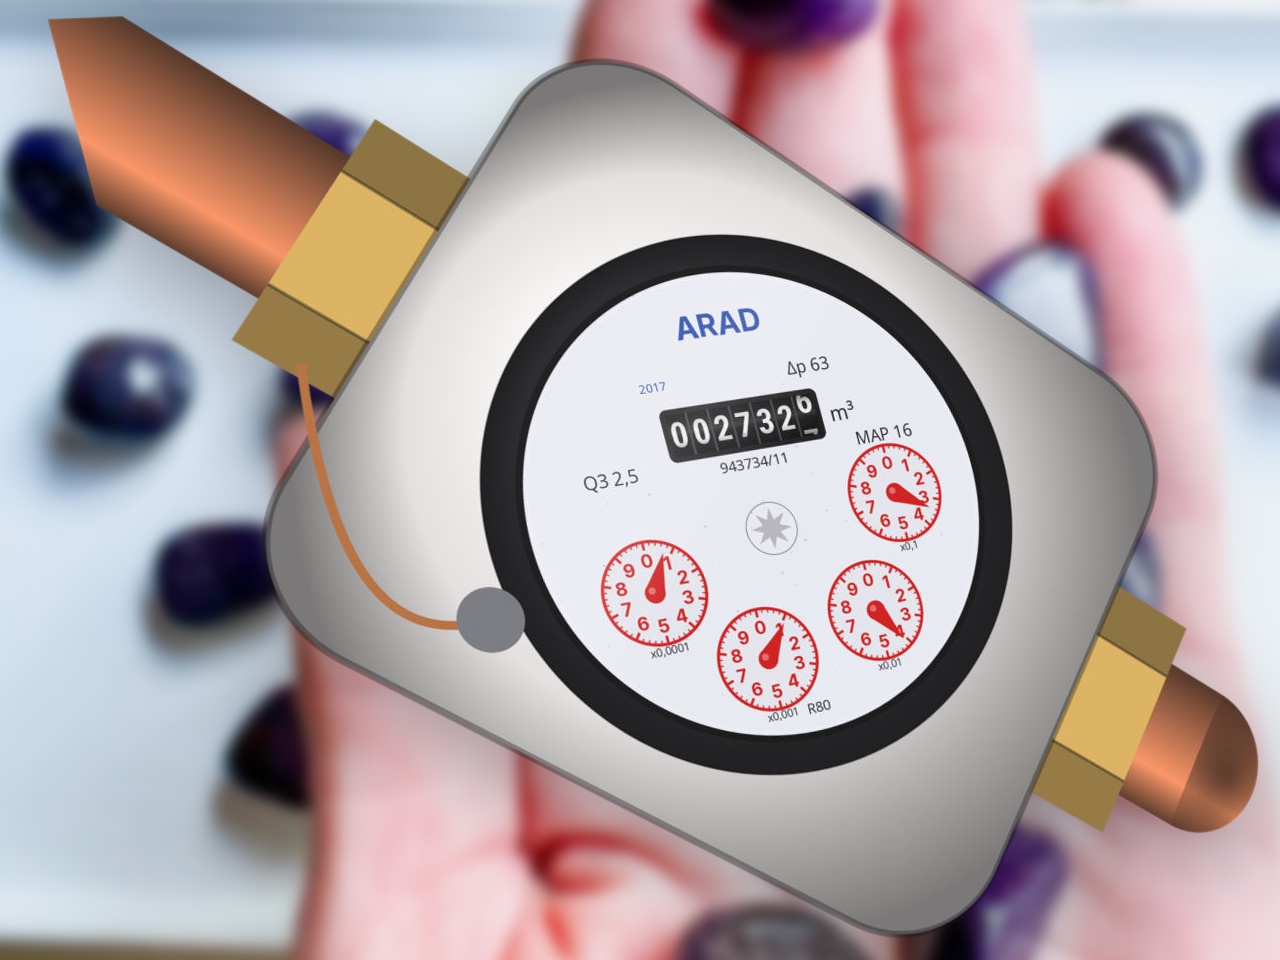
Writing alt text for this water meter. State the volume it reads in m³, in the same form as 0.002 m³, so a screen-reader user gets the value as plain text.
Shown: 27326.3410 m³
